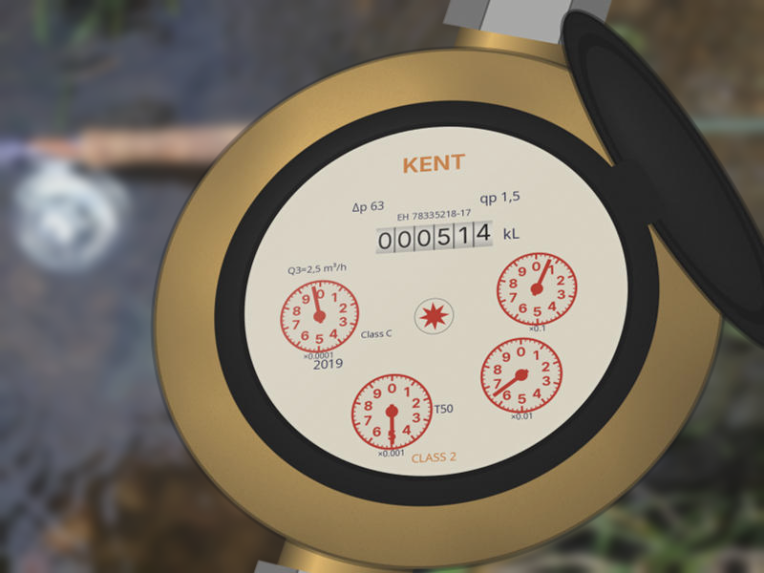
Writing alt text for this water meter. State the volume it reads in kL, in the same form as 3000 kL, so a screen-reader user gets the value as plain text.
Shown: 514.0649 kL
